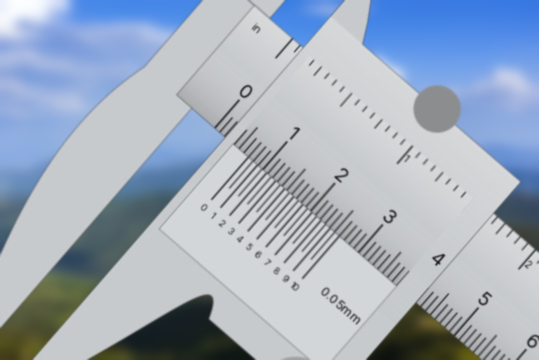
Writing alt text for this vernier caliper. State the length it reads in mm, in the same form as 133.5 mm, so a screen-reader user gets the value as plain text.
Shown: 7.0 mm
